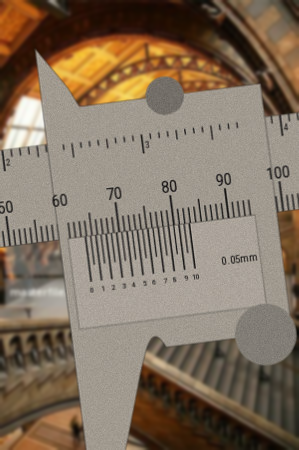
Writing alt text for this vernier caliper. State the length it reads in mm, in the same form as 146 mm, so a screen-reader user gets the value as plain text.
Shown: 63.8 mm
